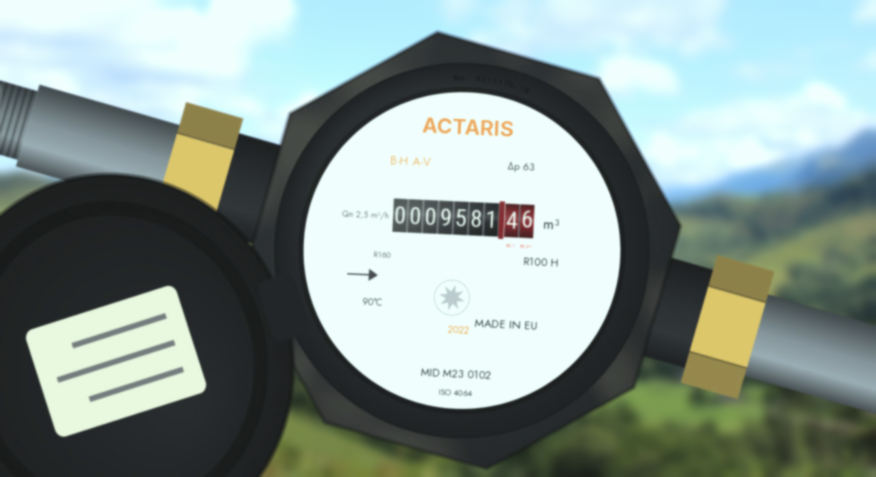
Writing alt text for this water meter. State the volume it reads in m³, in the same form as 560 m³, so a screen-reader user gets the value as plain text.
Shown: 9581.46 m³
